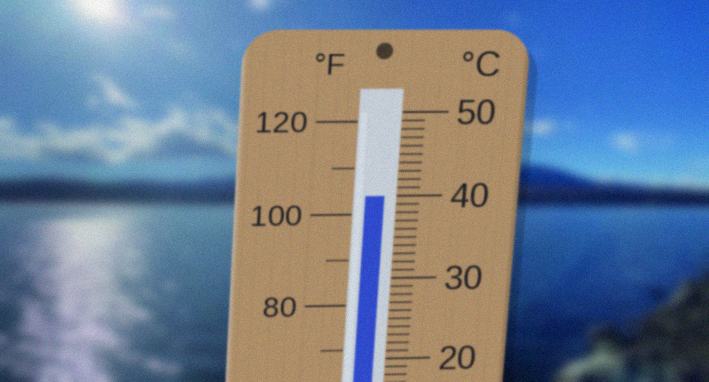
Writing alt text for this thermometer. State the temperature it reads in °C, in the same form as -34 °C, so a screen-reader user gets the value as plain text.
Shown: 40 °C
